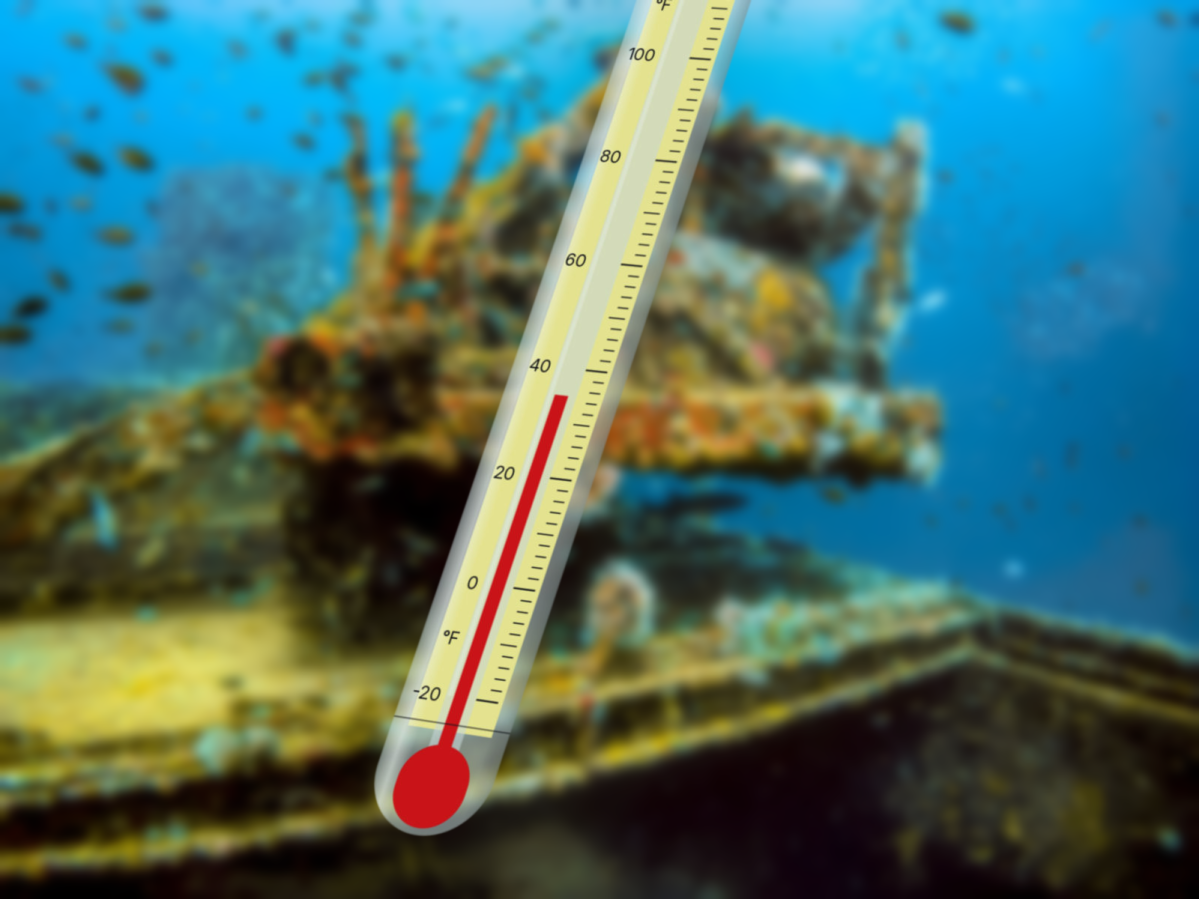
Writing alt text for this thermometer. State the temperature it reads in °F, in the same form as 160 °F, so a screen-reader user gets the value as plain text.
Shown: 35 °F
